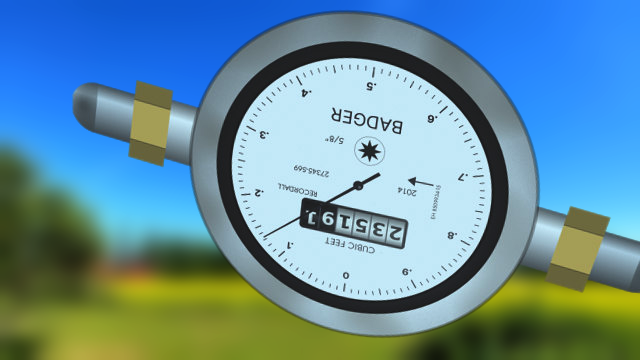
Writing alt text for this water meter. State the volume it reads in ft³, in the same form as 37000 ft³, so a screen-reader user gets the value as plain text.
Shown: 235191.13 ft³
